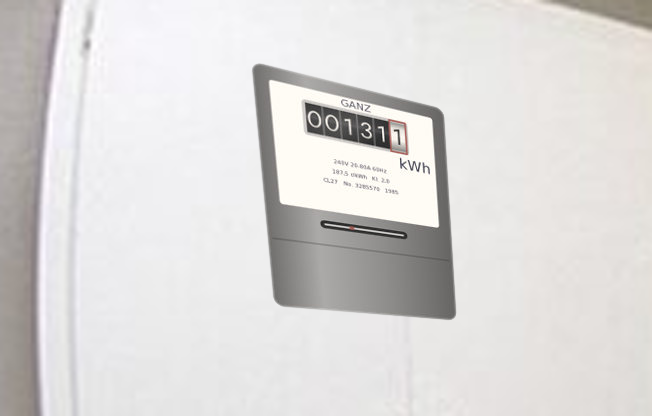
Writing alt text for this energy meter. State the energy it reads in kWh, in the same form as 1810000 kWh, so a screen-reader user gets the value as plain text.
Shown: 131.1 kWh
